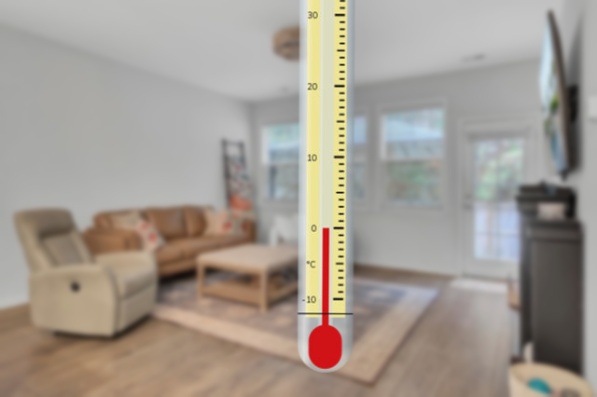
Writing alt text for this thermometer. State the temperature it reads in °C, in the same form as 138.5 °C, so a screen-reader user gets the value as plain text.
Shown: 0 °C
